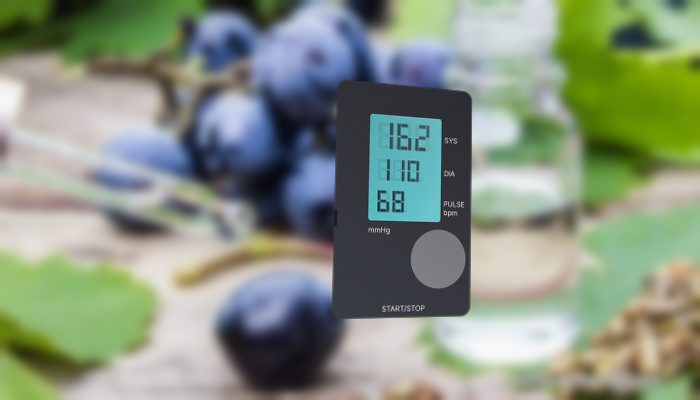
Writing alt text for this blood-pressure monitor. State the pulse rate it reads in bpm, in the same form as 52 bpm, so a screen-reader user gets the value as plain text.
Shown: 68 bpm
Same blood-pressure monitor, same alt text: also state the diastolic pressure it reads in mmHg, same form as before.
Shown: 110 mmHg
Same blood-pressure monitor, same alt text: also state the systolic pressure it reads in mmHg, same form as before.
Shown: 162 mmHg
